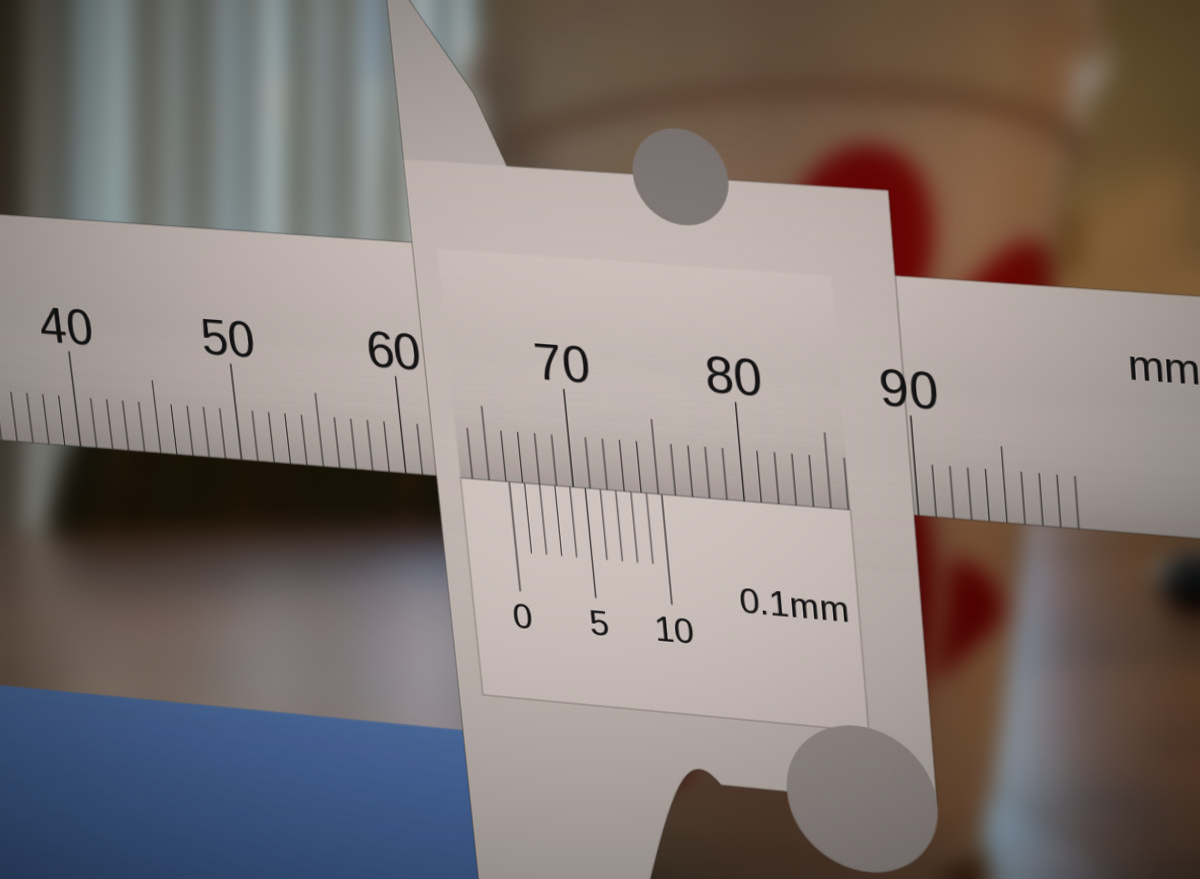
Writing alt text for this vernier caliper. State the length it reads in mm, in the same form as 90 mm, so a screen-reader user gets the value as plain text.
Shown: 66.2 mm
